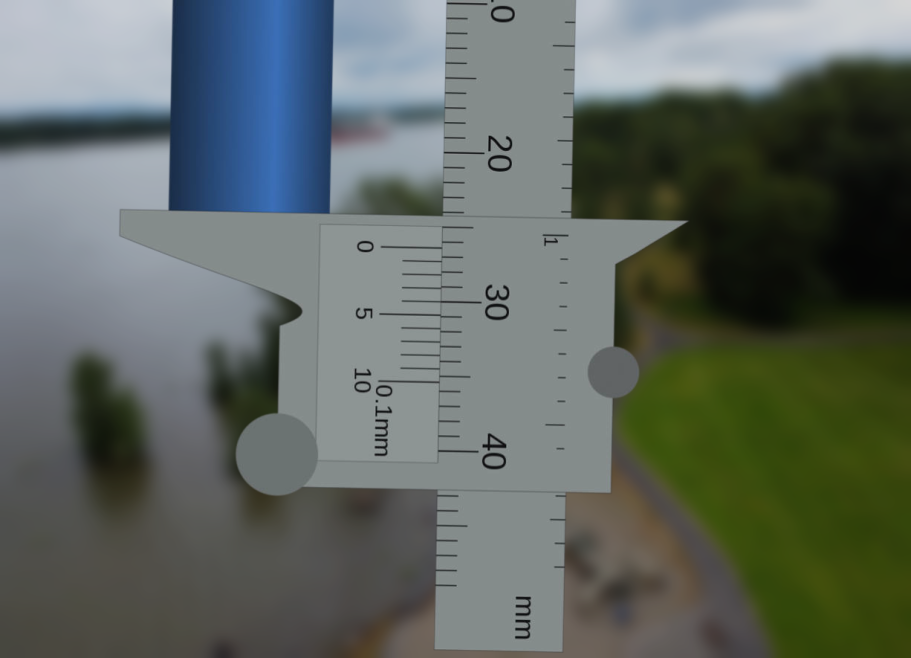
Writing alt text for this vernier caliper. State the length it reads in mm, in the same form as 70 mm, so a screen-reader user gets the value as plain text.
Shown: 26.4 mm
